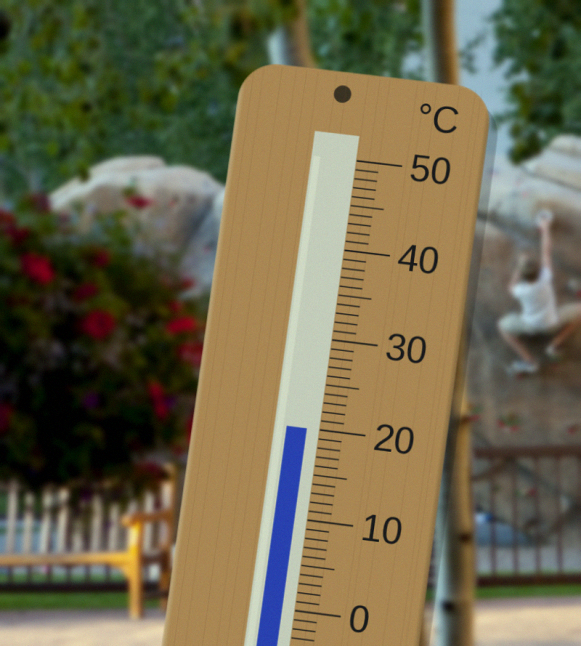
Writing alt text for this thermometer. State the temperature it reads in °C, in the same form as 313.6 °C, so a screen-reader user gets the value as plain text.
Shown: 20 °C
